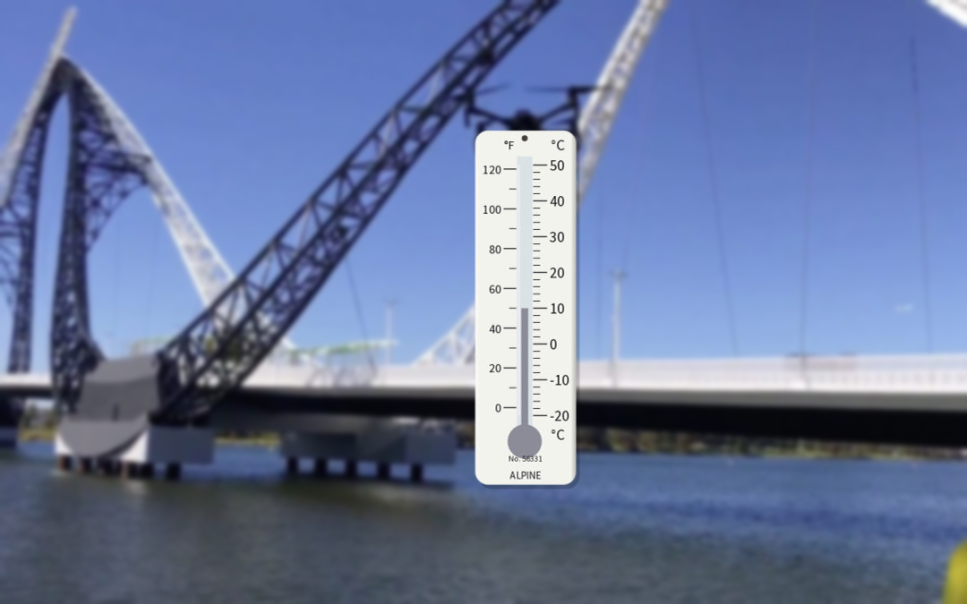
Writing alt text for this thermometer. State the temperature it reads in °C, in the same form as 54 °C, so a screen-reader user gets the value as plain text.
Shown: 10 °C
